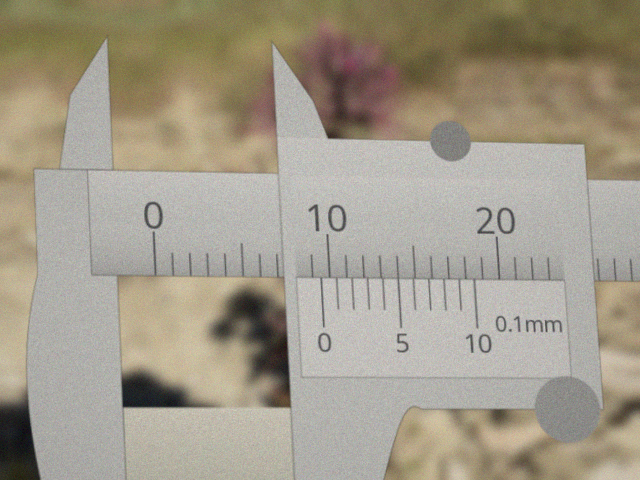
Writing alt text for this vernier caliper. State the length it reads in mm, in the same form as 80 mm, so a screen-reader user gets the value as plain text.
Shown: 9.5 mm
